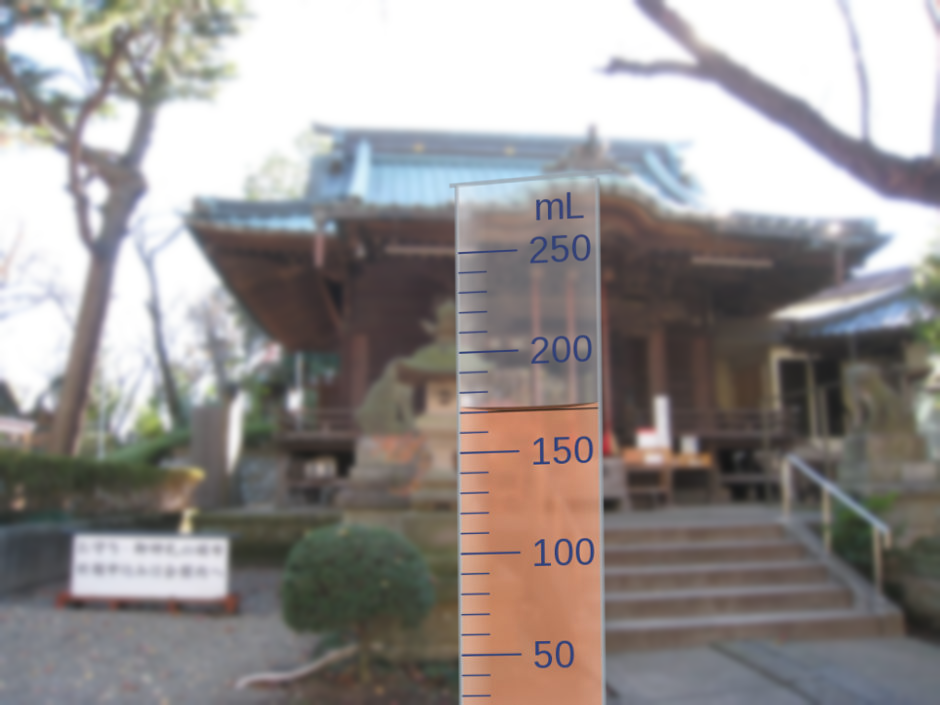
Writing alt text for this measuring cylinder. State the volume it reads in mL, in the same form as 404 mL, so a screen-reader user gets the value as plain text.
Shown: 170 mL
